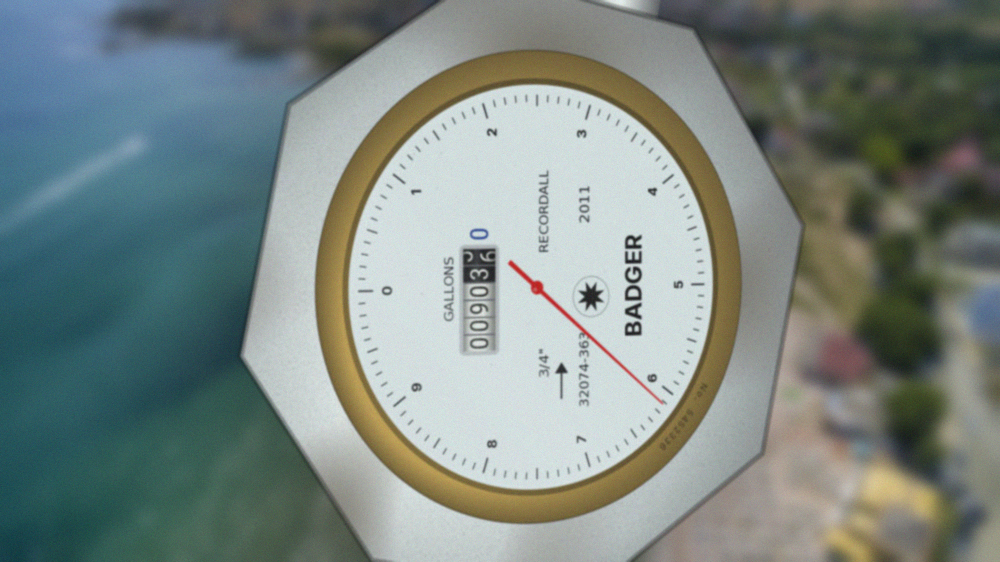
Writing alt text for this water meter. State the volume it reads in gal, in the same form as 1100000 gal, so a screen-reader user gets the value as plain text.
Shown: 90356.1 gal
